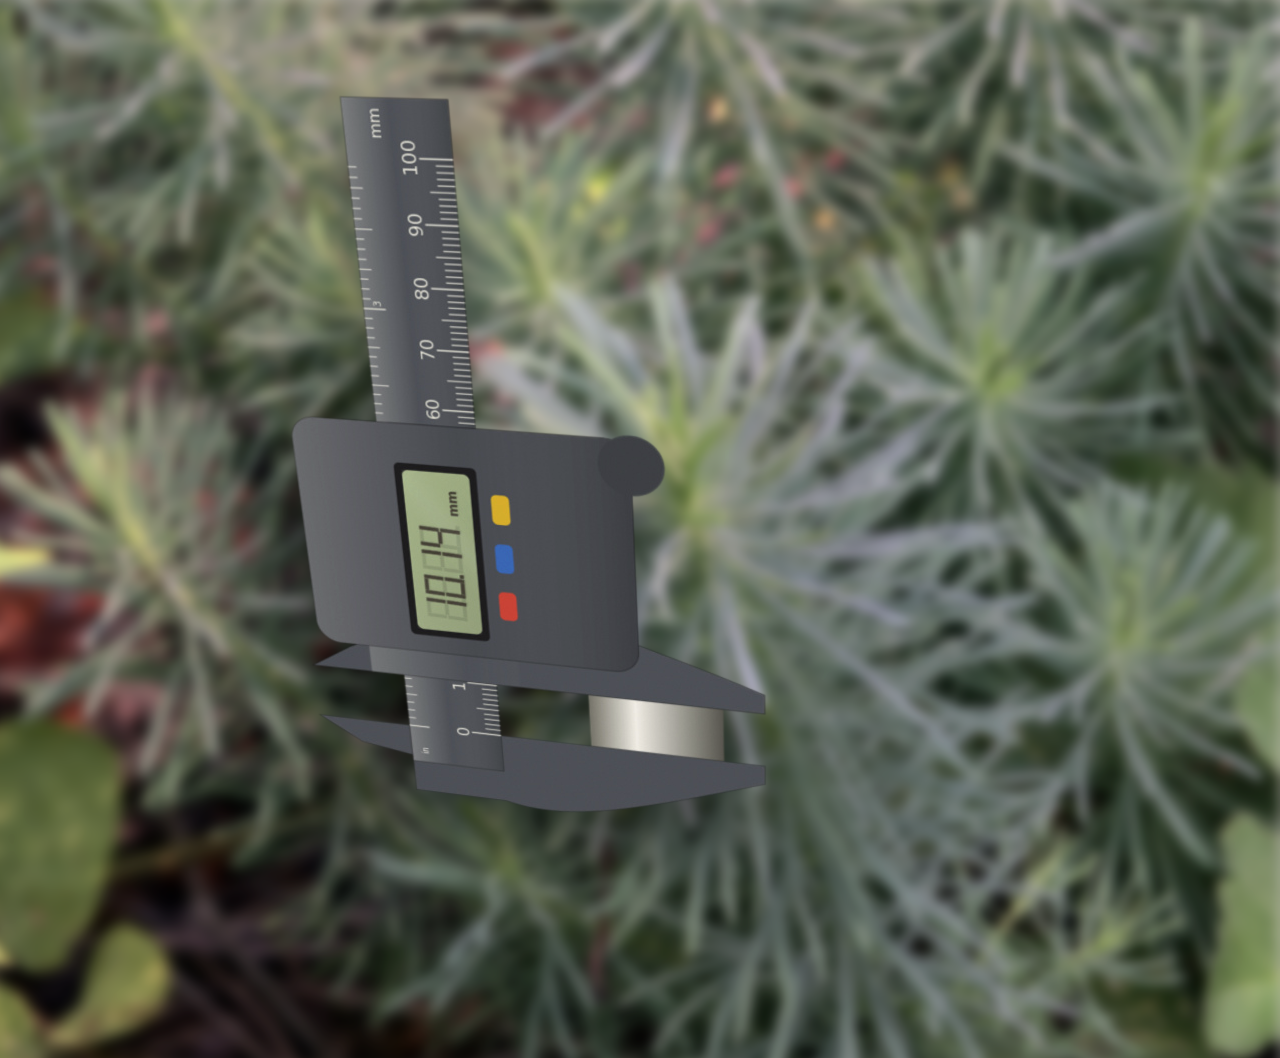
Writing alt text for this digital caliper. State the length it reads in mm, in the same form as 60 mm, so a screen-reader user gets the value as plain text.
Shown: 10.14 mm
